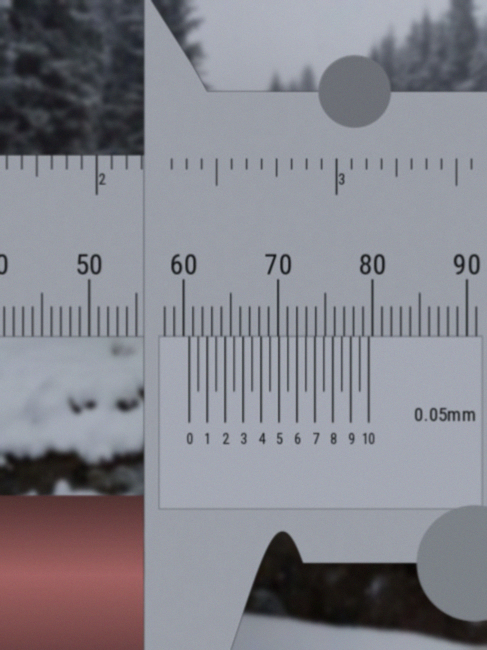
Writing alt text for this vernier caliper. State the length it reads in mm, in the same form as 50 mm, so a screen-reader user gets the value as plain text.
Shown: 60.6 mm
